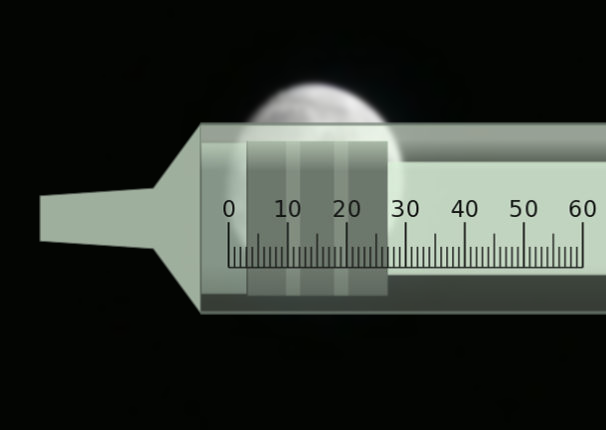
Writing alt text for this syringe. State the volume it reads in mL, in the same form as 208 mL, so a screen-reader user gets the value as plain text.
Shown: 3 mL
